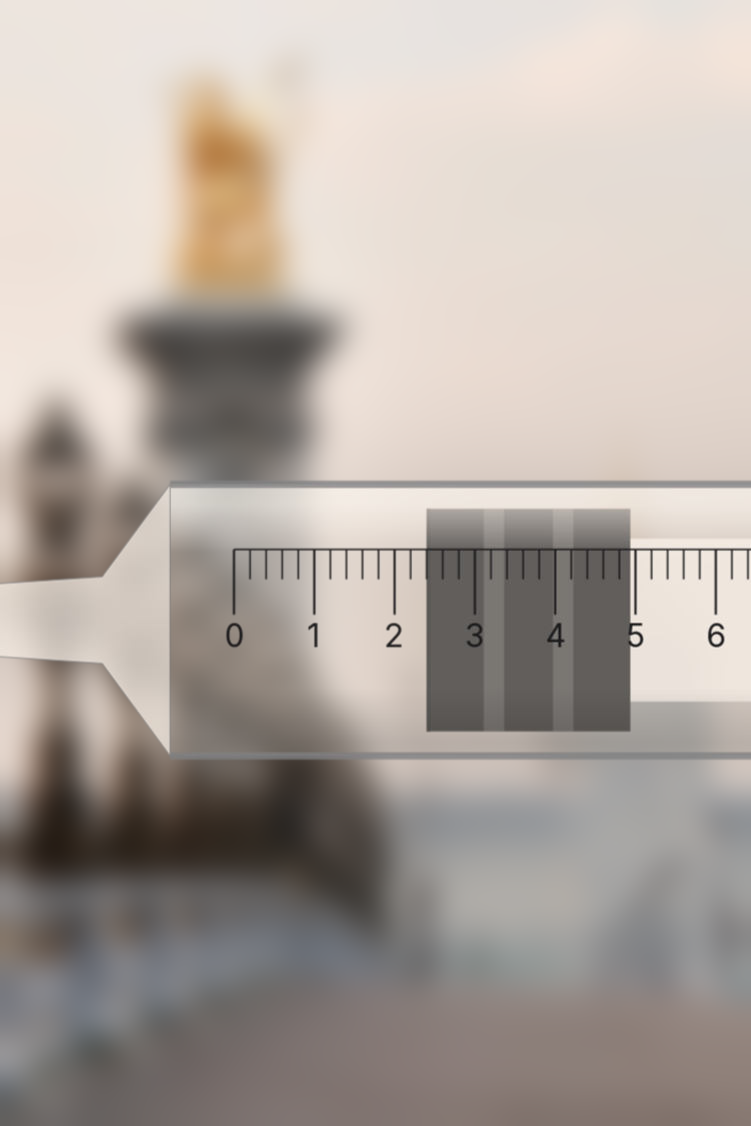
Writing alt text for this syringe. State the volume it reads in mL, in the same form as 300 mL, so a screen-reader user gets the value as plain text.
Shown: 2.4 mL
